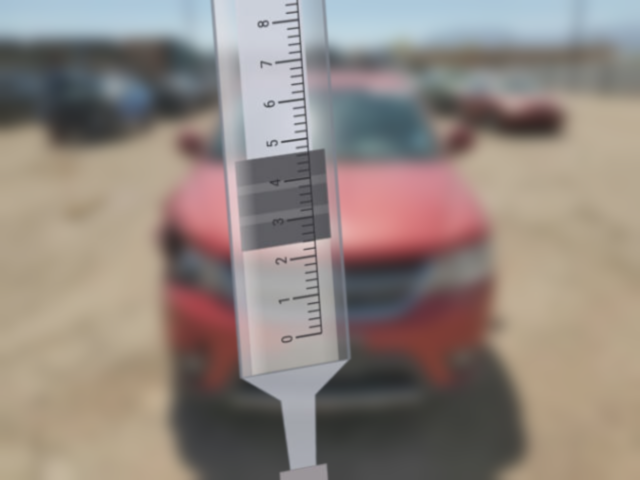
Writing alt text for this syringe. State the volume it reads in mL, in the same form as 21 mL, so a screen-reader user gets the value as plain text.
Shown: 2.4 mL
